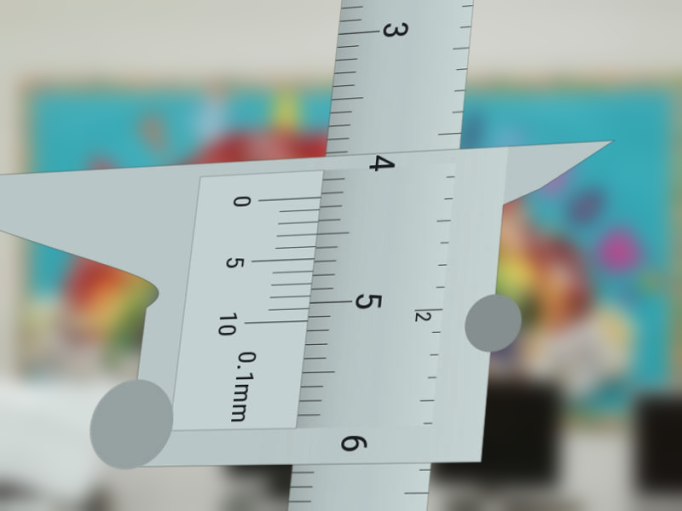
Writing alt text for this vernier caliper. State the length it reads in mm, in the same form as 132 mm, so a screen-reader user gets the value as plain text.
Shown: 42.3 mm
